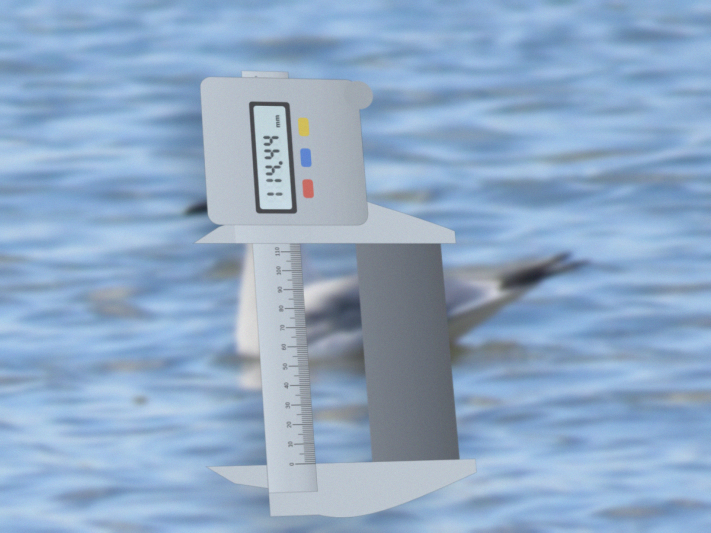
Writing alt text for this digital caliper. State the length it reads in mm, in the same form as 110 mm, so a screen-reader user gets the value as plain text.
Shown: 114.44 mm
